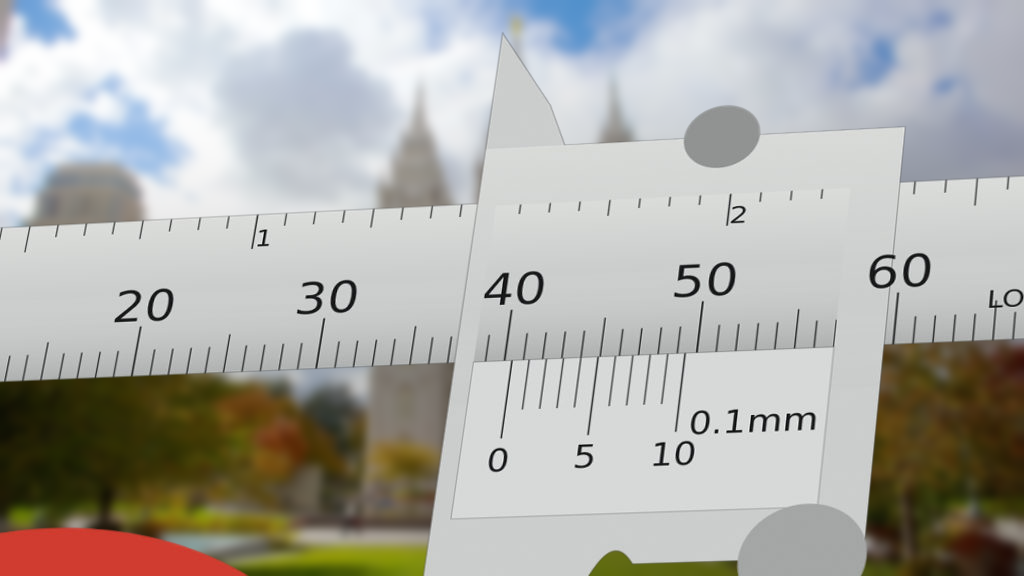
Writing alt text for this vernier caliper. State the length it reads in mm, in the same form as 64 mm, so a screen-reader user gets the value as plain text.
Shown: 40.4 mm
